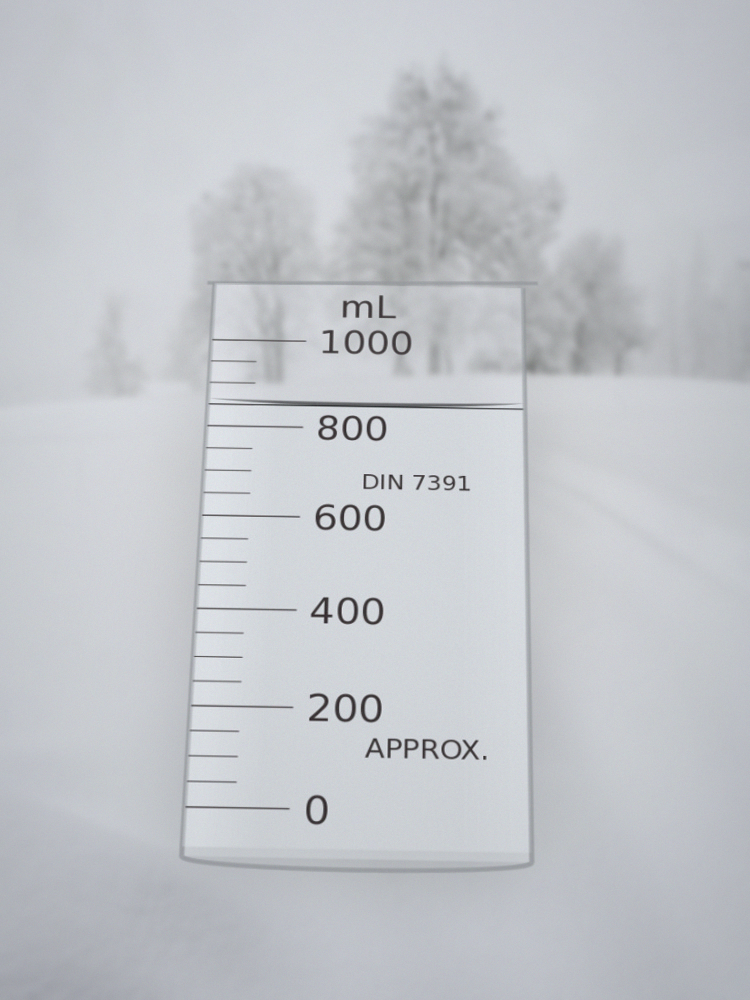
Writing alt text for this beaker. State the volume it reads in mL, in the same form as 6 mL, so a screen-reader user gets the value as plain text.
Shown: 850 mL
